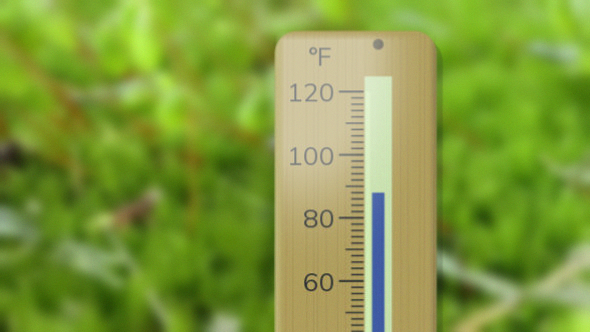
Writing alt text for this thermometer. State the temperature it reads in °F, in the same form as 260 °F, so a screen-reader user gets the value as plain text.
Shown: 88 °F
